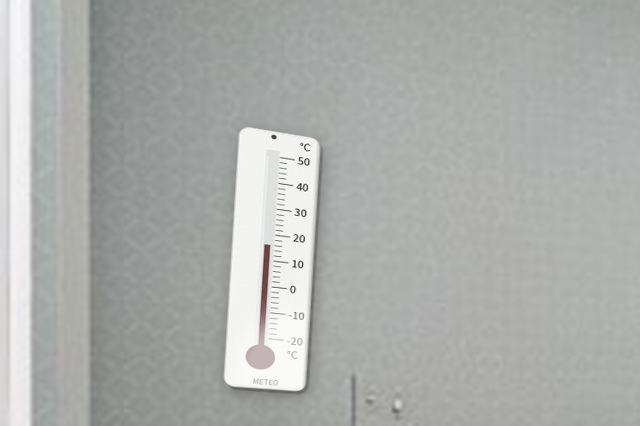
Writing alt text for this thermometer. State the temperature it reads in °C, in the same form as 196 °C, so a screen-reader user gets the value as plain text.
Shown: 16 °C
